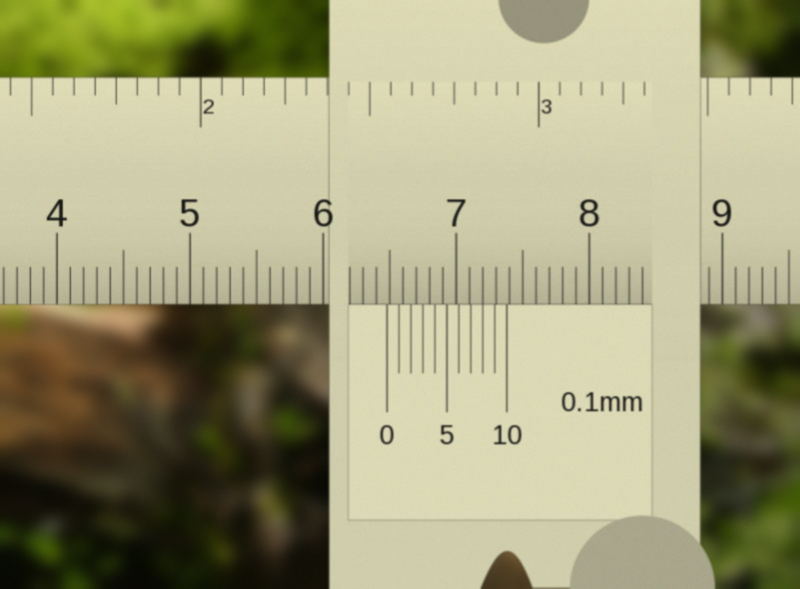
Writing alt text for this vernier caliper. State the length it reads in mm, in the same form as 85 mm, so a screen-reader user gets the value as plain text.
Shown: 64.8 mm
